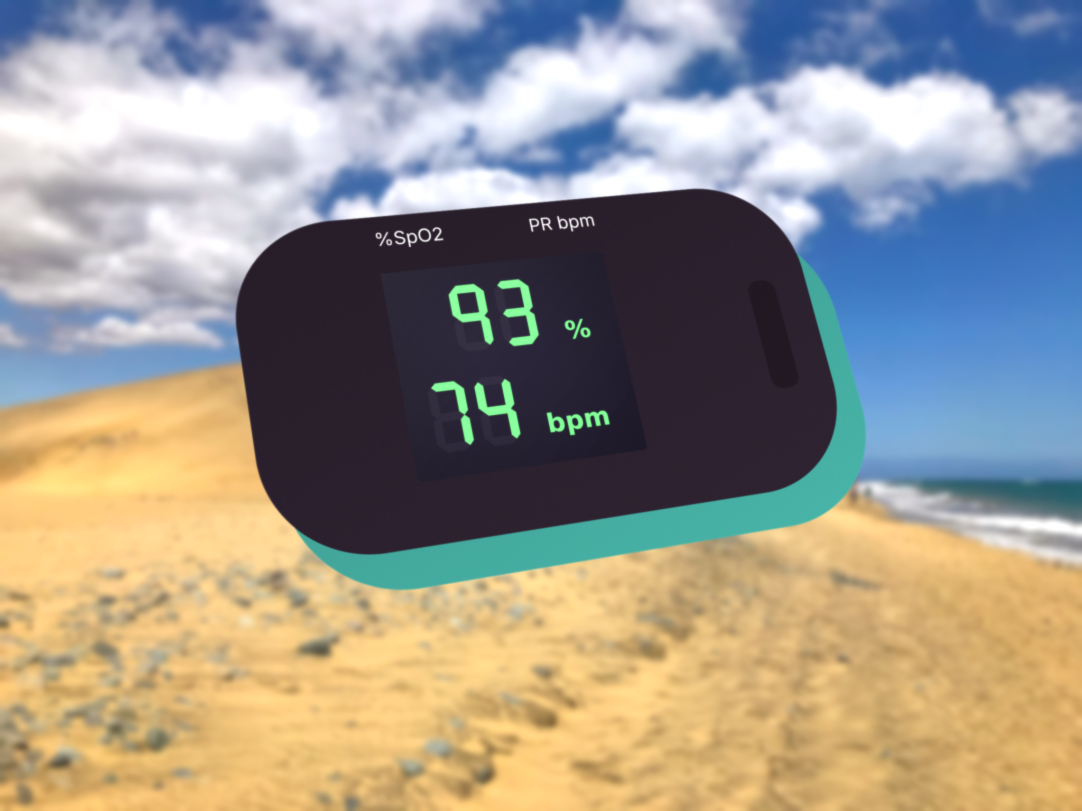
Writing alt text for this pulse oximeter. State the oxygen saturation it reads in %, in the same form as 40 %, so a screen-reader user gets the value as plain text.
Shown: 93 %
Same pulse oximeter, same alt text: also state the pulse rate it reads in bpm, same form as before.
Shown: 74 bpm
